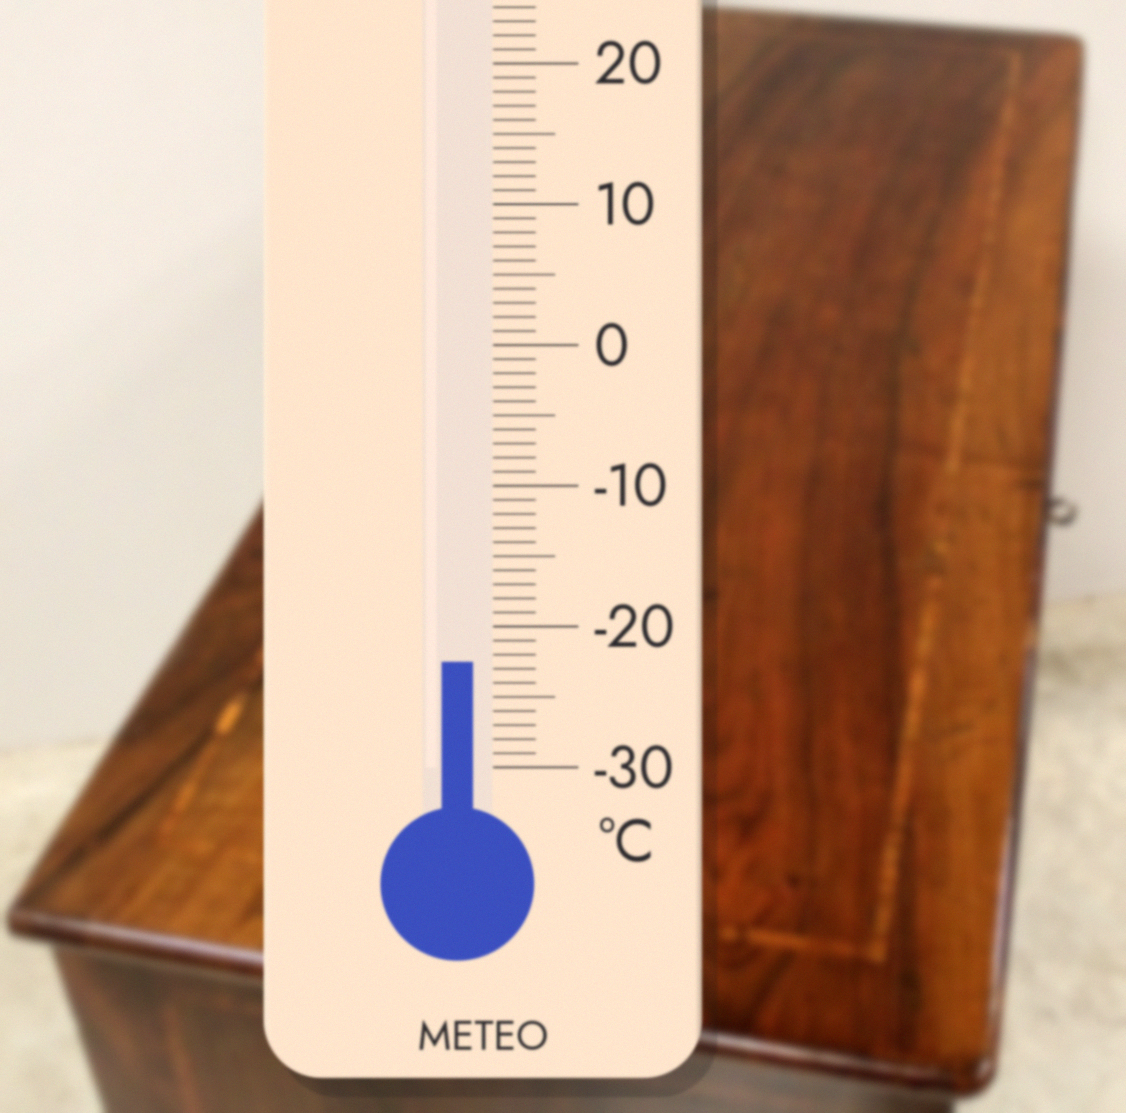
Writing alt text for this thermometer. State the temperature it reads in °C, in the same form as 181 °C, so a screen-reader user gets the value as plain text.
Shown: -22.5 °C
